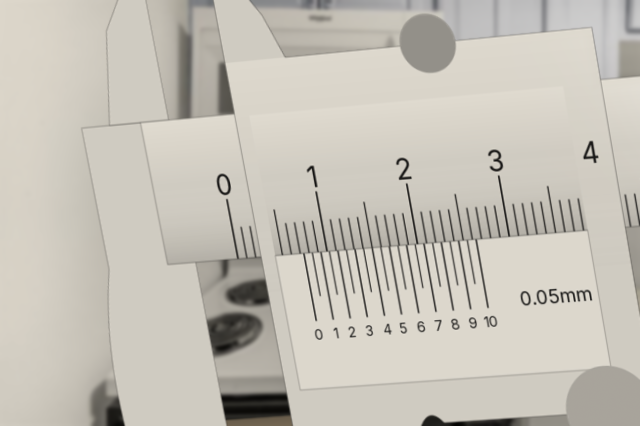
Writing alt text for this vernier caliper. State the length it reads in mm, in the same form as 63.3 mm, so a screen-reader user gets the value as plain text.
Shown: 7.4 mm
